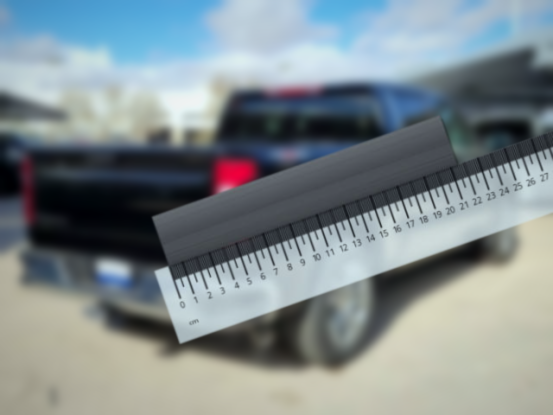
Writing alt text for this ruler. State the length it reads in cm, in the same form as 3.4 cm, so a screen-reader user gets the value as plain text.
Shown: 21.5 cm
